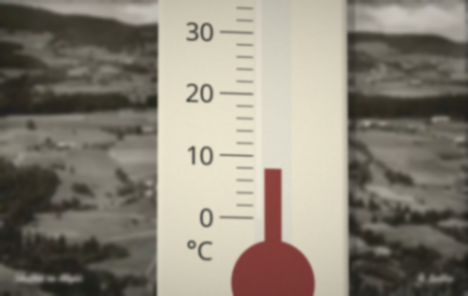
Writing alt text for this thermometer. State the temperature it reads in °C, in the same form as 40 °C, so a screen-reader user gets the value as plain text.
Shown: 8 °C
